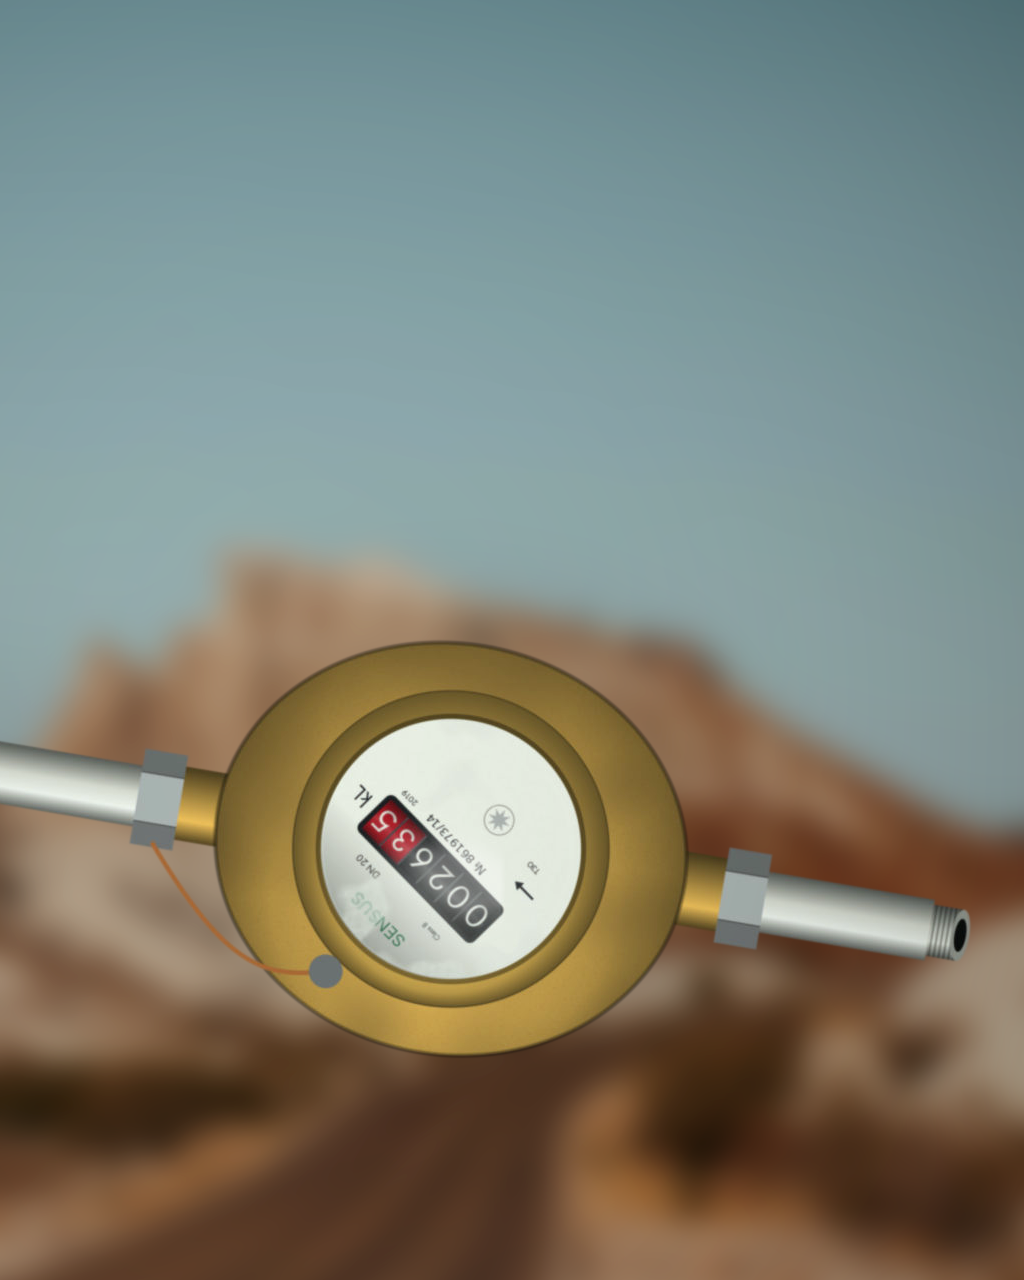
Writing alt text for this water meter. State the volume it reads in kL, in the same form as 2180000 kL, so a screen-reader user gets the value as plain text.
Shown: 26.35 kL
